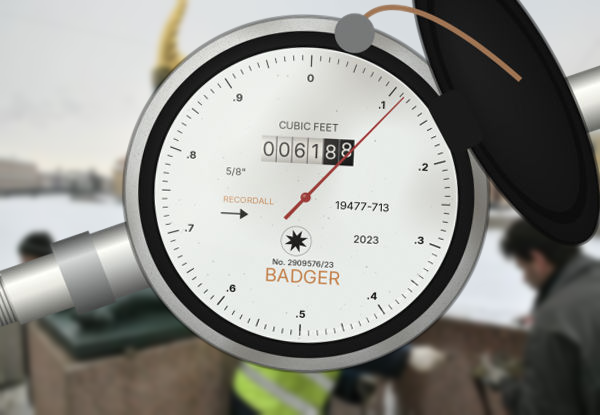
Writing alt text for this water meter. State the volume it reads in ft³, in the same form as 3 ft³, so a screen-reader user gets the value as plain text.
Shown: 6188.11 ft³
